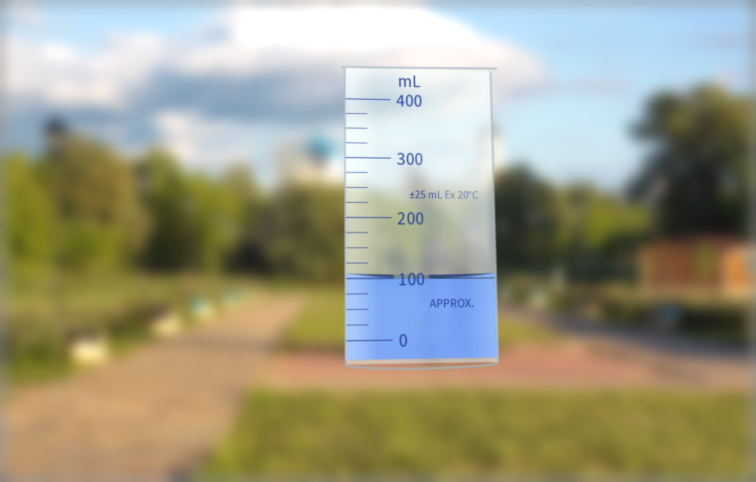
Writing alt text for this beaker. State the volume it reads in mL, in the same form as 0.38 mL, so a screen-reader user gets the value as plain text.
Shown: 100 mL
